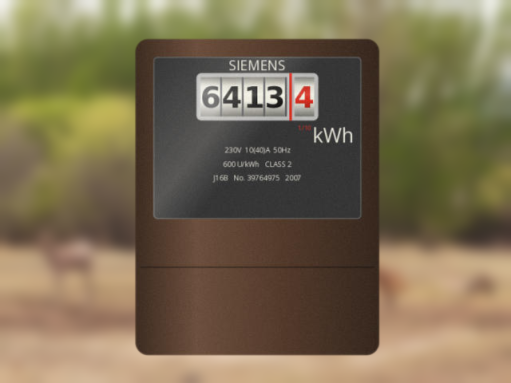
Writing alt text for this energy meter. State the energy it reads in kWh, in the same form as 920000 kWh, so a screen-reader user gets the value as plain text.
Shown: 6413.4 kWh
